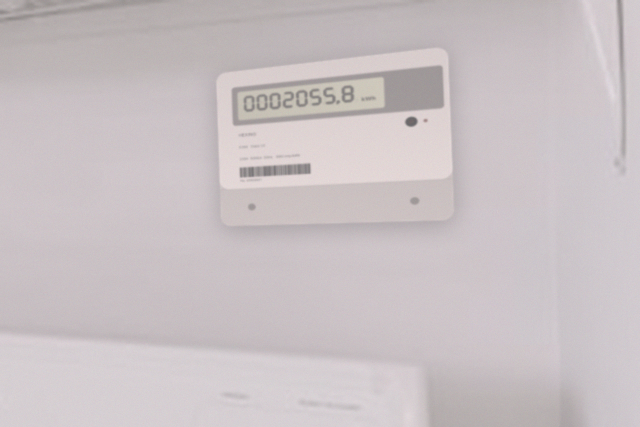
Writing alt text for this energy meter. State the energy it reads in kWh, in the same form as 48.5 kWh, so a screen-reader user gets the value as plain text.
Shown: 2055.8 kWh
